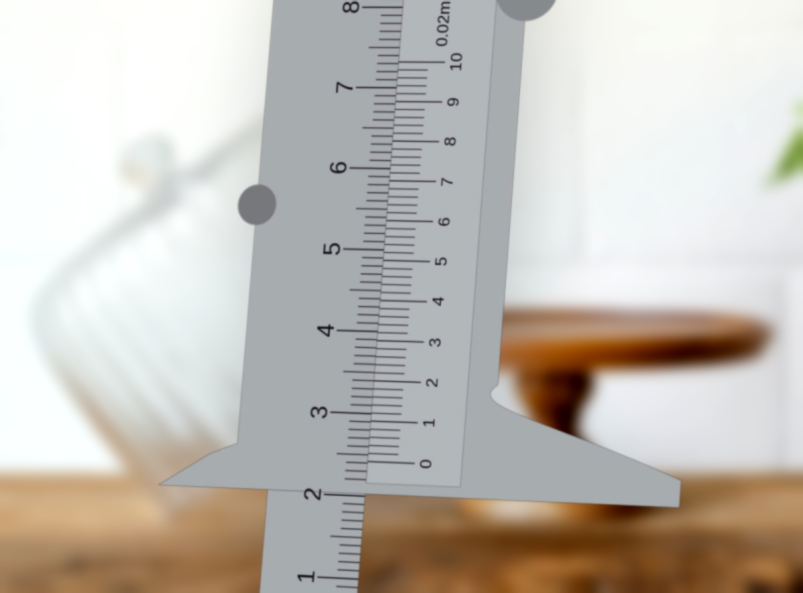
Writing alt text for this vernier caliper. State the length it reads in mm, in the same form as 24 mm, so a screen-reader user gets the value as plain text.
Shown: 24.2 mm
